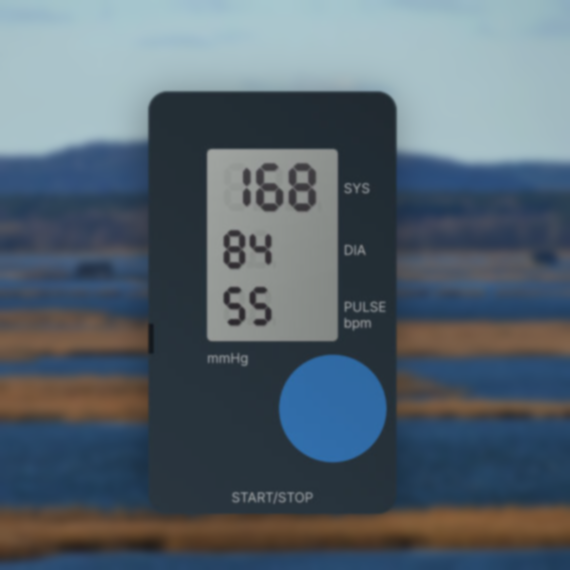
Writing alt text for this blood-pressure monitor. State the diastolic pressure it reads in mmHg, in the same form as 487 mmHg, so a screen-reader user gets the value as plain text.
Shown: 84 mmHg
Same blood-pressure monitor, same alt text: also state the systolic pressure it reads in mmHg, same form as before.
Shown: 168 mmHg
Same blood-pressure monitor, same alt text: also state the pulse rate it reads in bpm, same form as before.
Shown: 55 bpm
